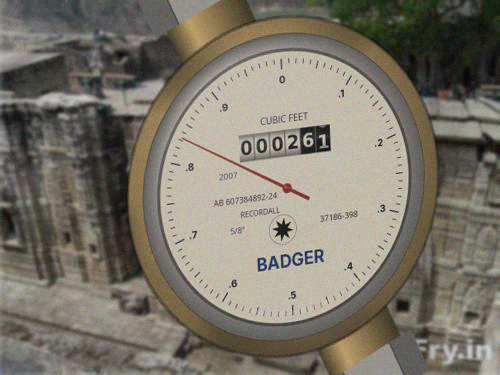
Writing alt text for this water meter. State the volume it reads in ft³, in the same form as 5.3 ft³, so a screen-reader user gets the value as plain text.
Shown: 260.83 ft³
